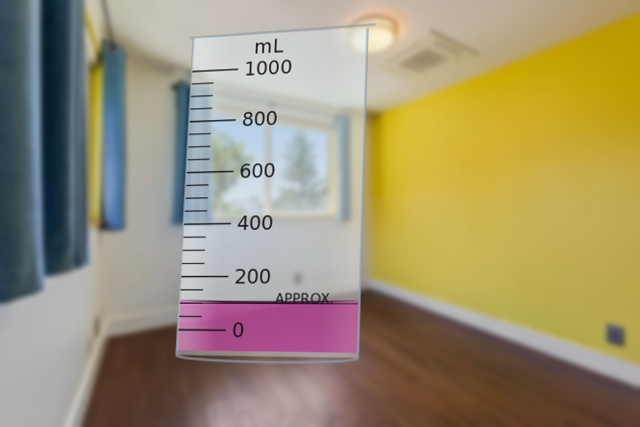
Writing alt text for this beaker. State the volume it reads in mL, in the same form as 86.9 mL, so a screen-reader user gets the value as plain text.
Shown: 100 mL
